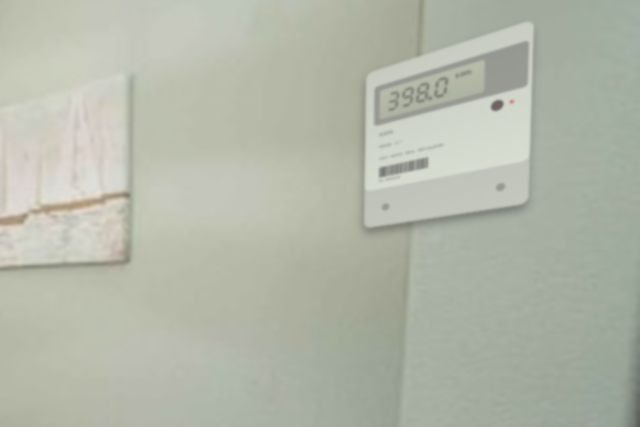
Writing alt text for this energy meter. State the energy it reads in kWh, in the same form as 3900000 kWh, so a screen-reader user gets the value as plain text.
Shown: 398.0 kWh
